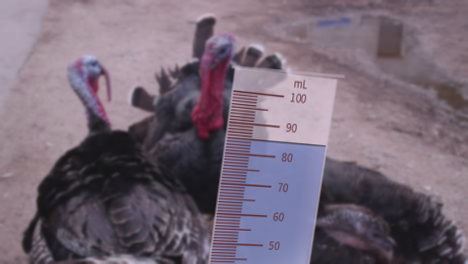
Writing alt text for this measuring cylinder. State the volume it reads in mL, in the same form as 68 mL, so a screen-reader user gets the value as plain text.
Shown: 85 mL
